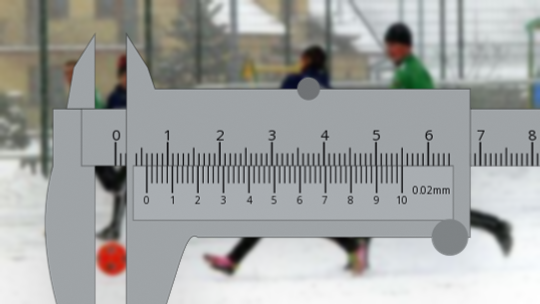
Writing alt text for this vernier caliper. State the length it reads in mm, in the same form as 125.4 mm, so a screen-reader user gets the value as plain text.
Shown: 6.0 mm
